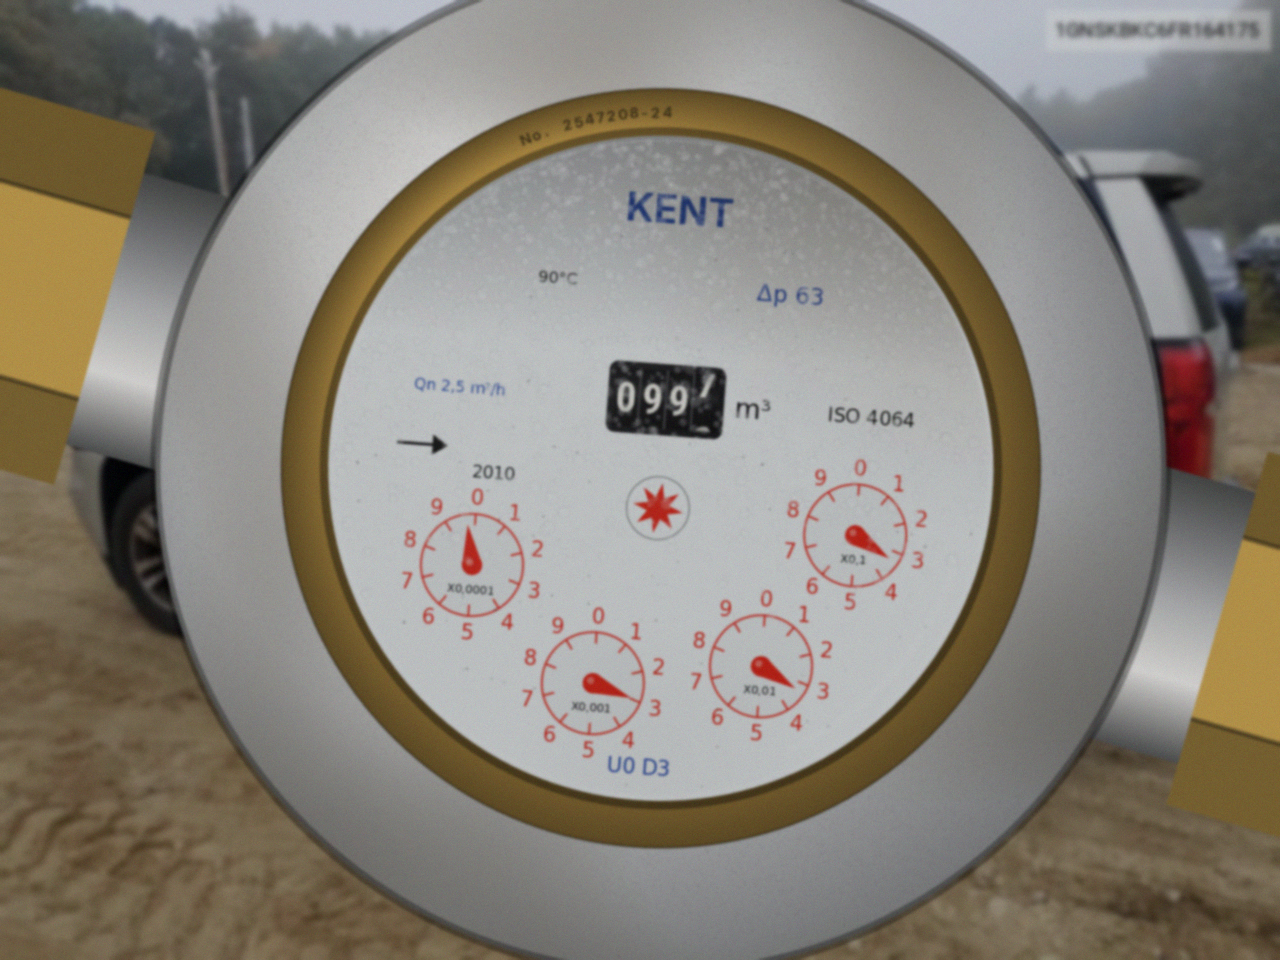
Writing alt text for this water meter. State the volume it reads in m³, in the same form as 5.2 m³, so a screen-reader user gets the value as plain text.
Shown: 997.3329 m³
